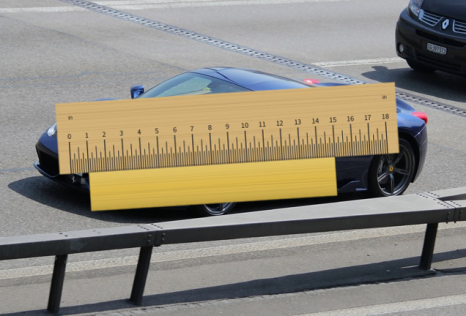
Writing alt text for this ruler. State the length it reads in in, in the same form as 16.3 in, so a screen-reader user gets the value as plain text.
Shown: 14 in
